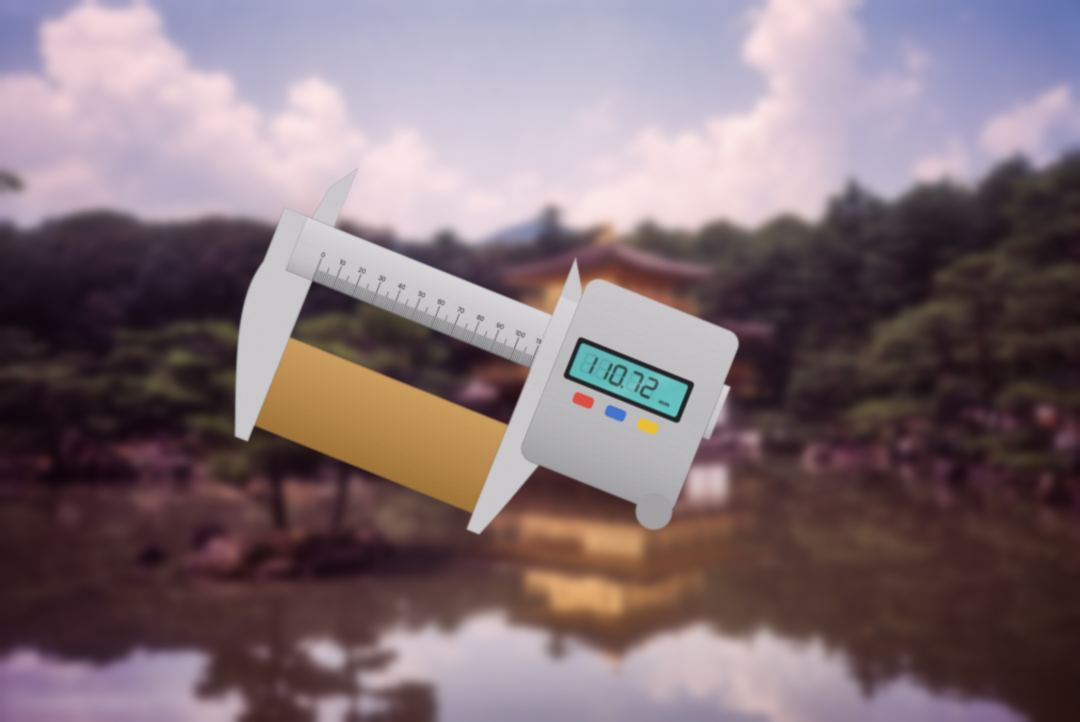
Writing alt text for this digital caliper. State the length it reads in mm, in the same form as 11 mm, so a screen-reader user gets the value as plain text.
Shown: 110.72 mm
